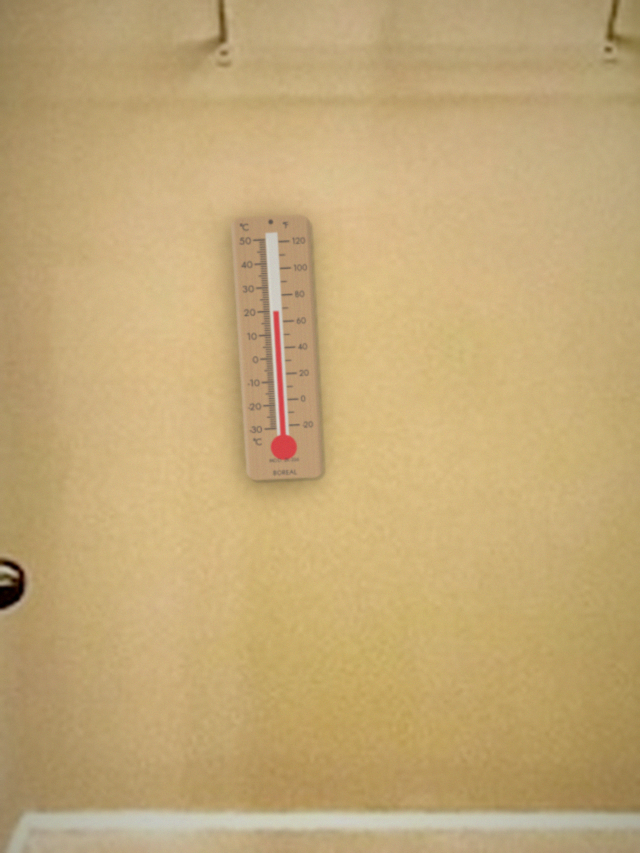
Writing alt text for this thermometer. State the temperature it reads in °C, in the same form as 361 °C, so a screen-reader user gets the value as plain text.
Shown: 20 °C
